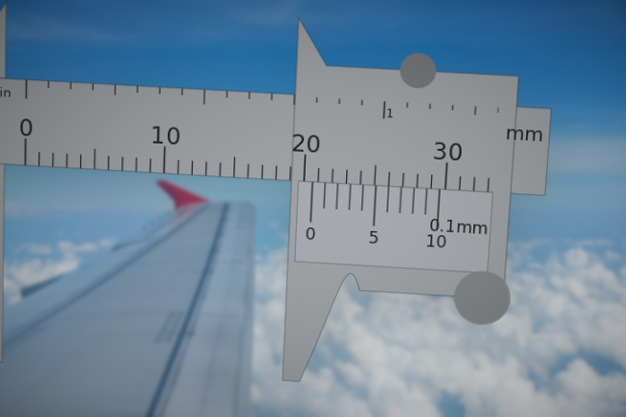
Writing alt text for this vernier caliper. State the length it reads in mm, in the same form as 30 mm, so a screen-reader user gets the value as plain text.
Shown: 20.6 mm
